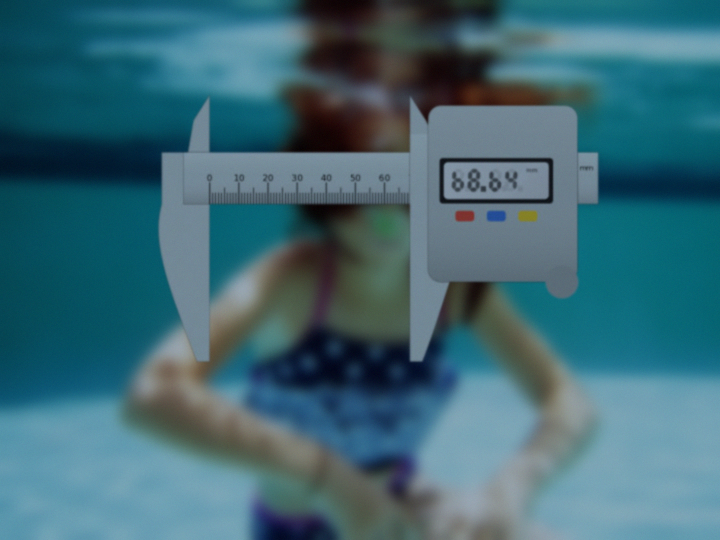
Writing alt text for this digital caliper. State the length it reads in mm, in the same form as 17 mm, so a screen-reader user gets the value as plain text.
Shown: 68.64 mm
